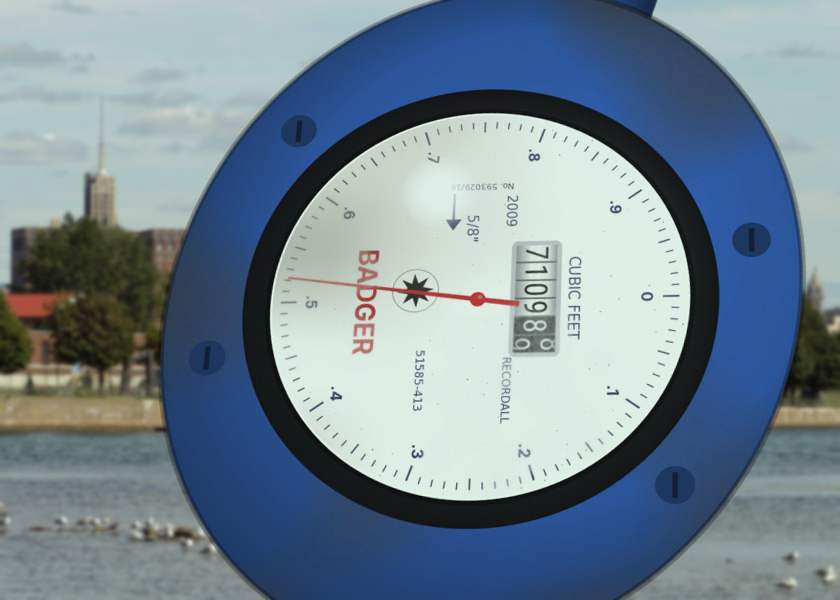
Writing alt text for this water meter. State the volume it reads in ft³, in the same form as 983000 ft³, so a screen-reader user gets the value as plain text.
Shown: 710988.52 ft³
